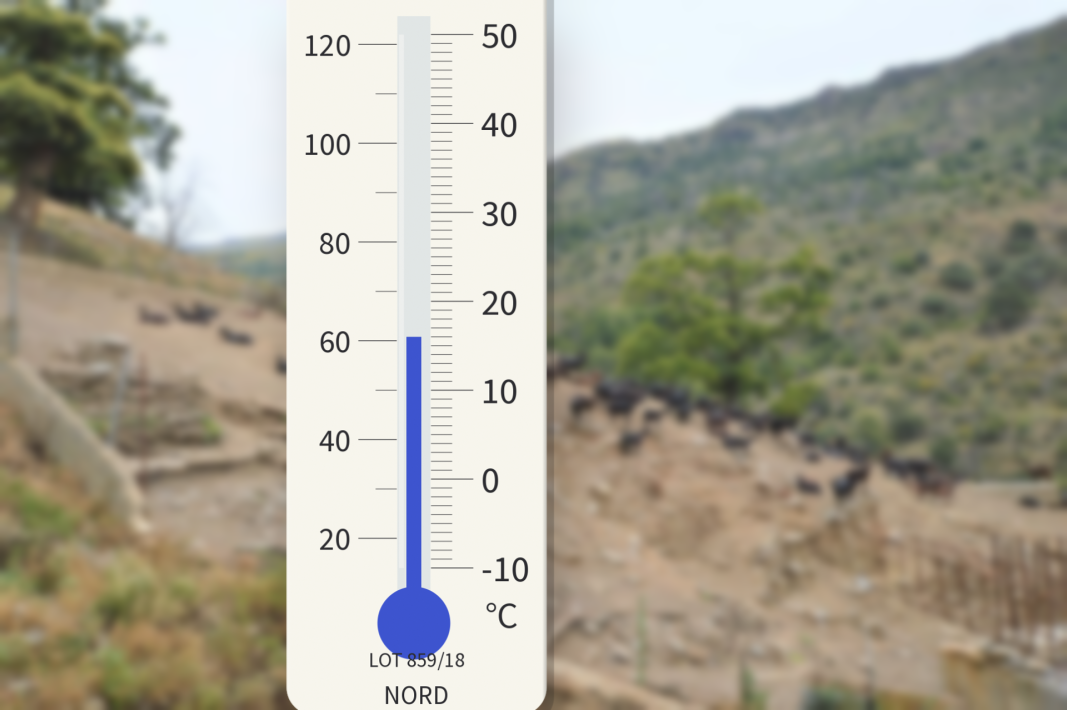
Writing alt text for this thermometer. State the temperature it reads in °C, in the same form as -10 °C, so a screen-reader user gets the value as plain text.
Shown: 16 °C
